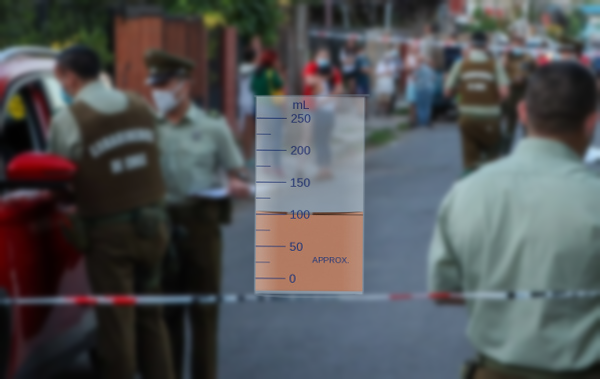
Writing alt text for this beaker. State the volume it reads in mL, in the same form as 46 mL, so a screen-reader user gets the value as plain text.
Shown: 100 mL
